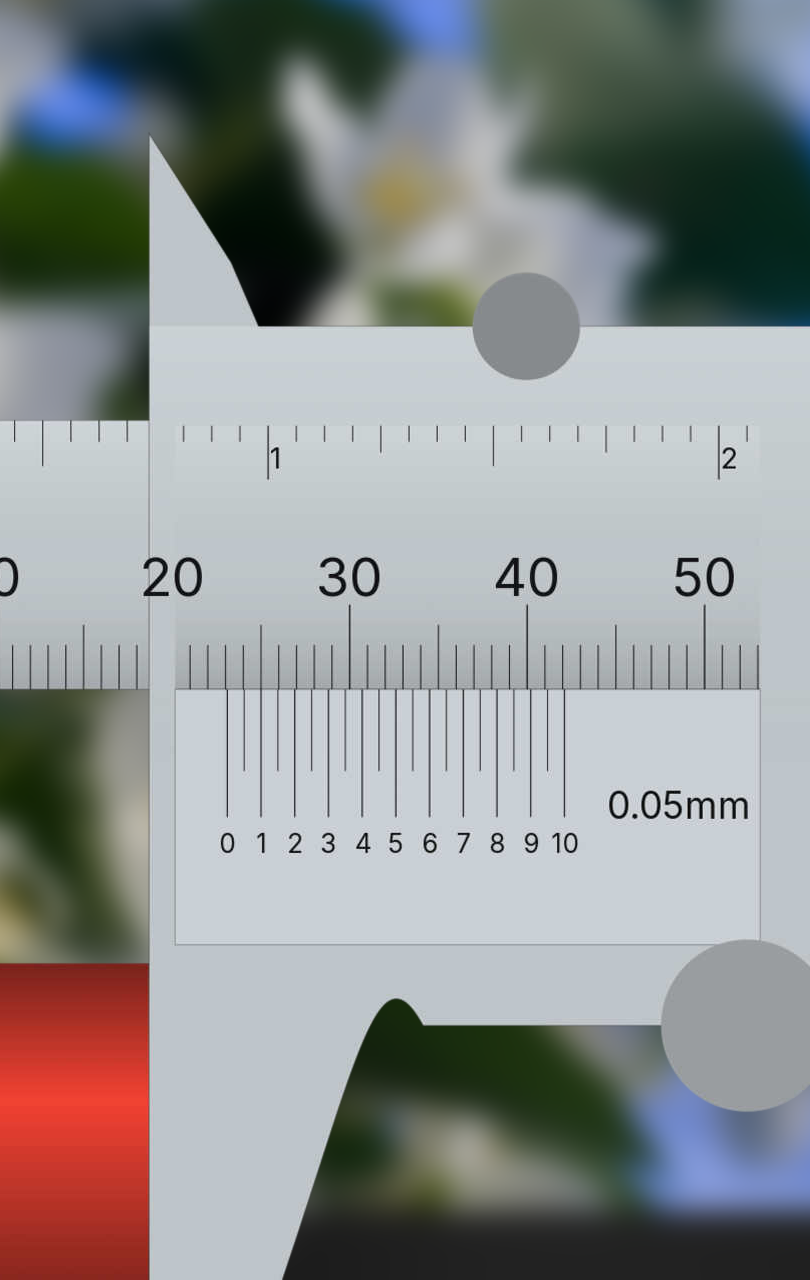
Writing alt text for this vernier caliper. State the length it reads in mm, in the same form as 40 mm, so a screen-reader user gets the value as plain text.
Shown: 23.1 mm
